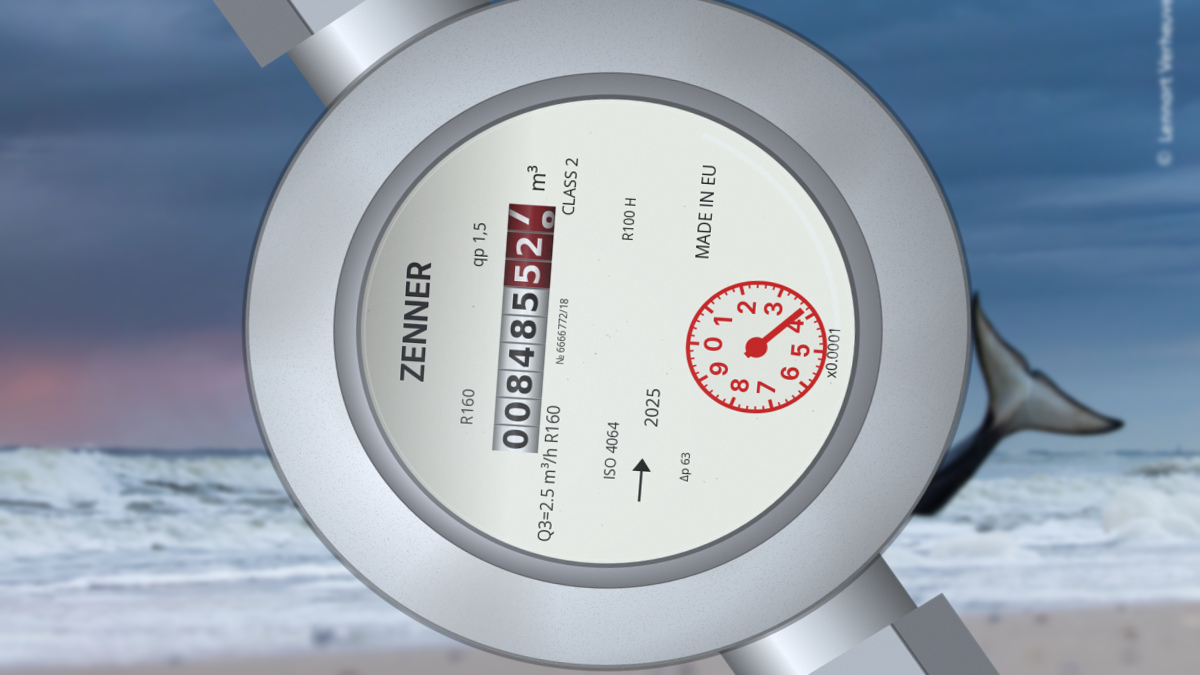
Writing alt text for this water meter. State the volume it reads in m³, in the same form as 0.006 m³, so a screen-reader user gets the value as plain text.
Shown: 8485.5273 m³
